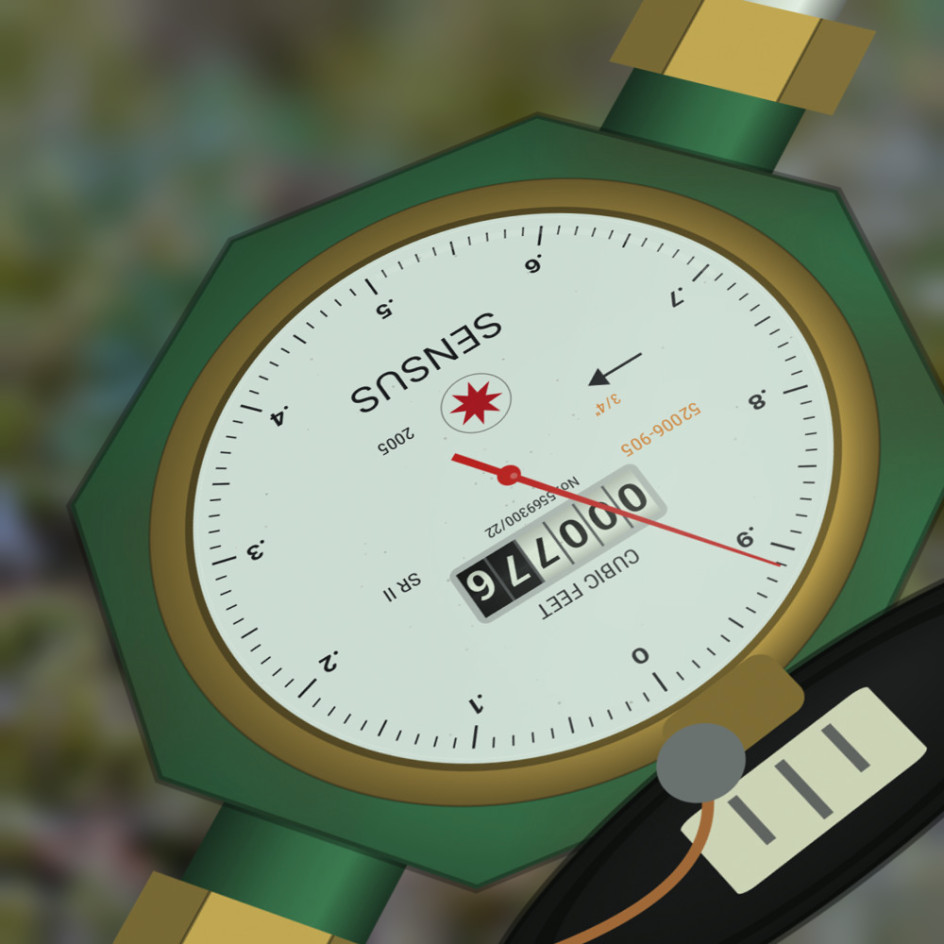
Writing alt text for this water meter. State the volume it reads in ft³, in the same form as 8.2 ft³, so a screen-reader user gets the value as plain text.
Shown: 775.91 ft³
